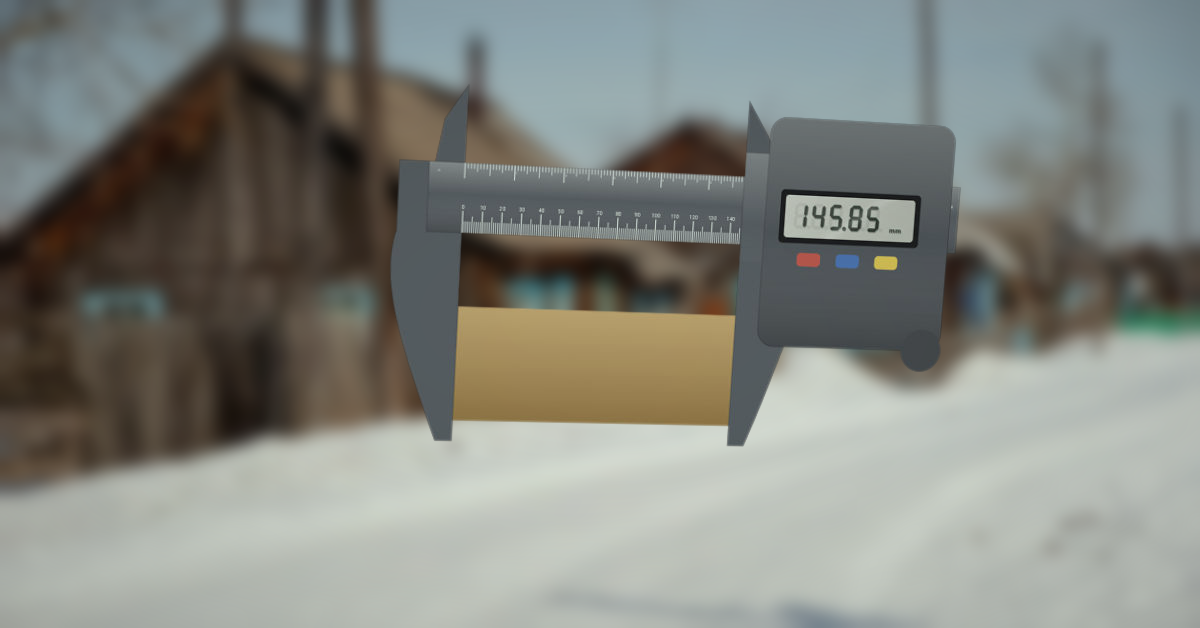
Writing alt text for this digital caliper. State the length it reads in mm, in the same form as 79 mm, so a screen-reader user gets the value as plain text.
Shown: 145.85 mm
